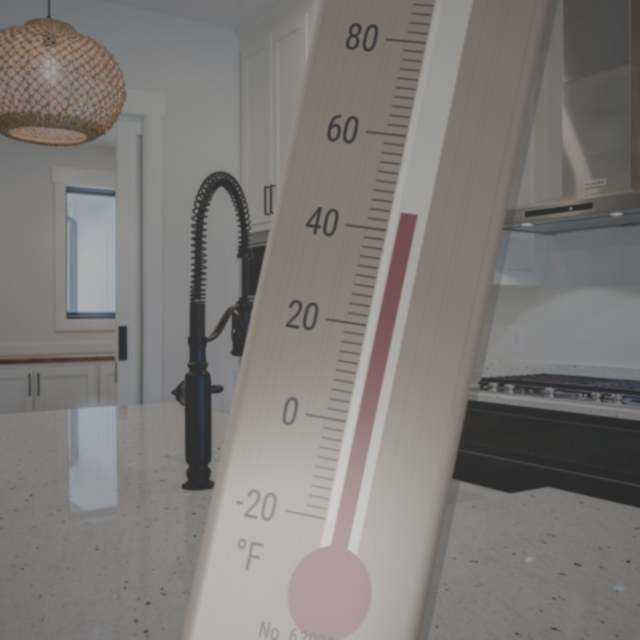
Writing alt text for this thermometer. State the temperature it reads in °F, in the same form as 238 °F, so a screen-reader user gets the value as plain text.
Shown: 44 °F
